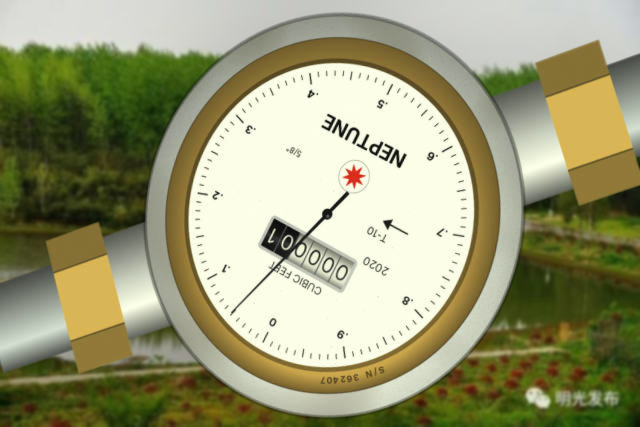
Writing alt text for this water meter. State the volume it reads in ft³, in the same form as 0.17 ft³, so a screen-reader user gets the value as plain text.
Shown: 1.05 ft³
